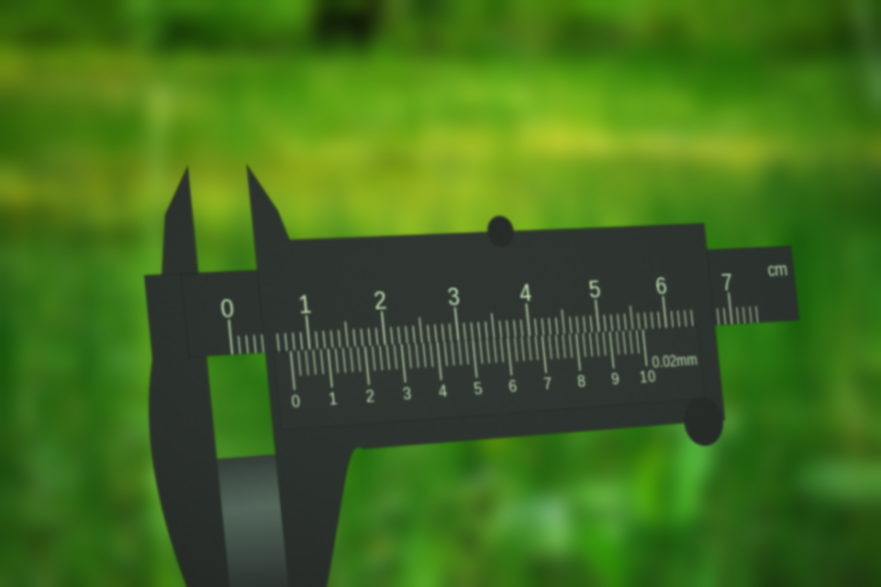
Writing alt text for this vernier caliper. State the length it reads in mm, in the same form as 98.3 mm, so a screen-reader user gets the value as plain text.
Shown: 7.5 mm
